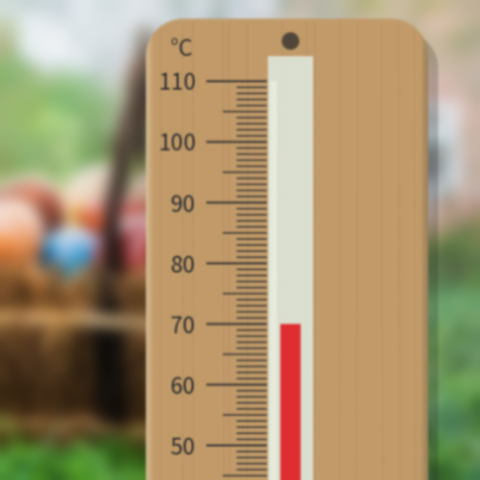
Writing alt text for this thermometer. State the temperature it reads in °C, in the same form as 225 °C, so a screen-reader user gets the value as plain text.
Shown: 70 °C
